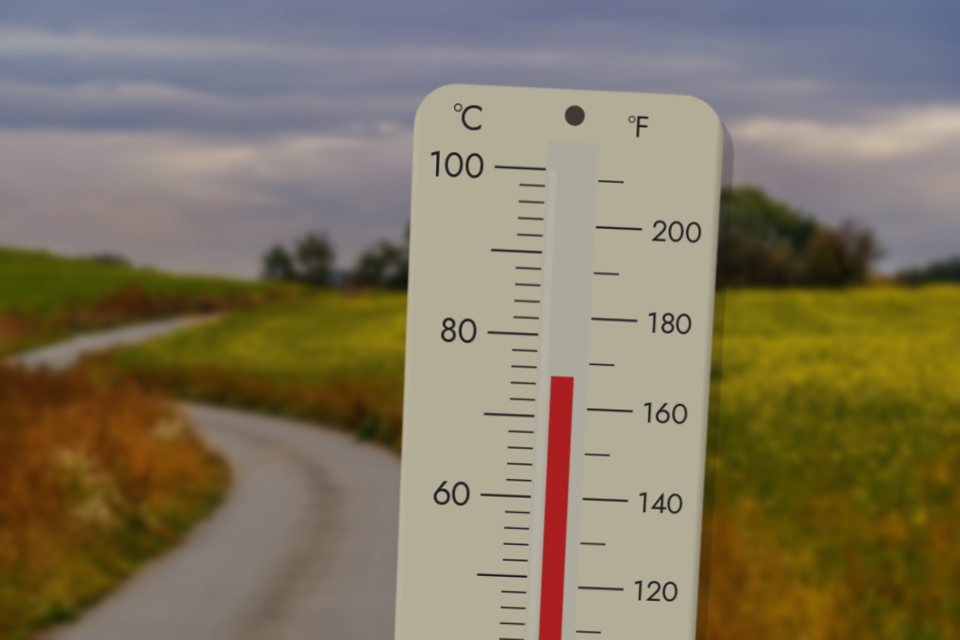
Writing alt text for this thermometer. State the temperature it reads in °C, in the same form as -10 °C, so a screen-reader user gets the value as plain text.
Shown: 75 °C
